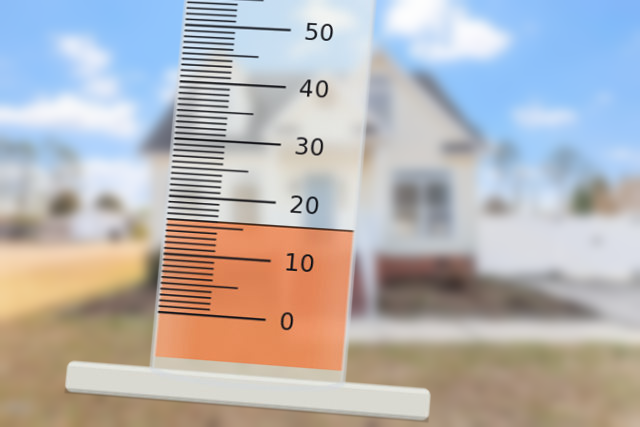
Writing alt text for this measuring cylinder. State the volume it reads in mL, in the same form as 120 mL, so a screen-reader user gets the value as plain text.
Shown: 16 mL
